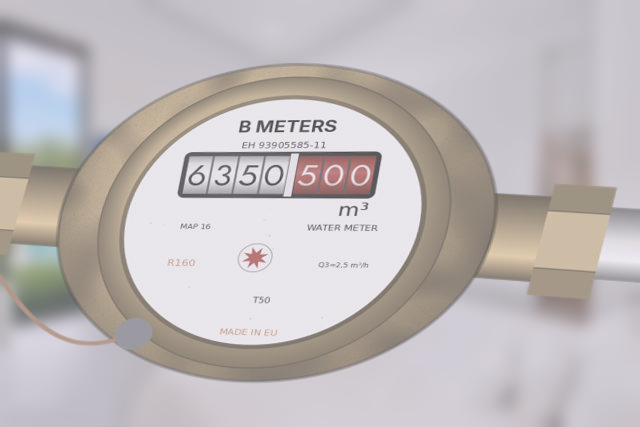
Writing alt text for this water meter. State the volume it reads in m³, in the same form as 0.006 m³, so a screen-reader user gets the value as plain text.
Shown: 6350.500 m³
